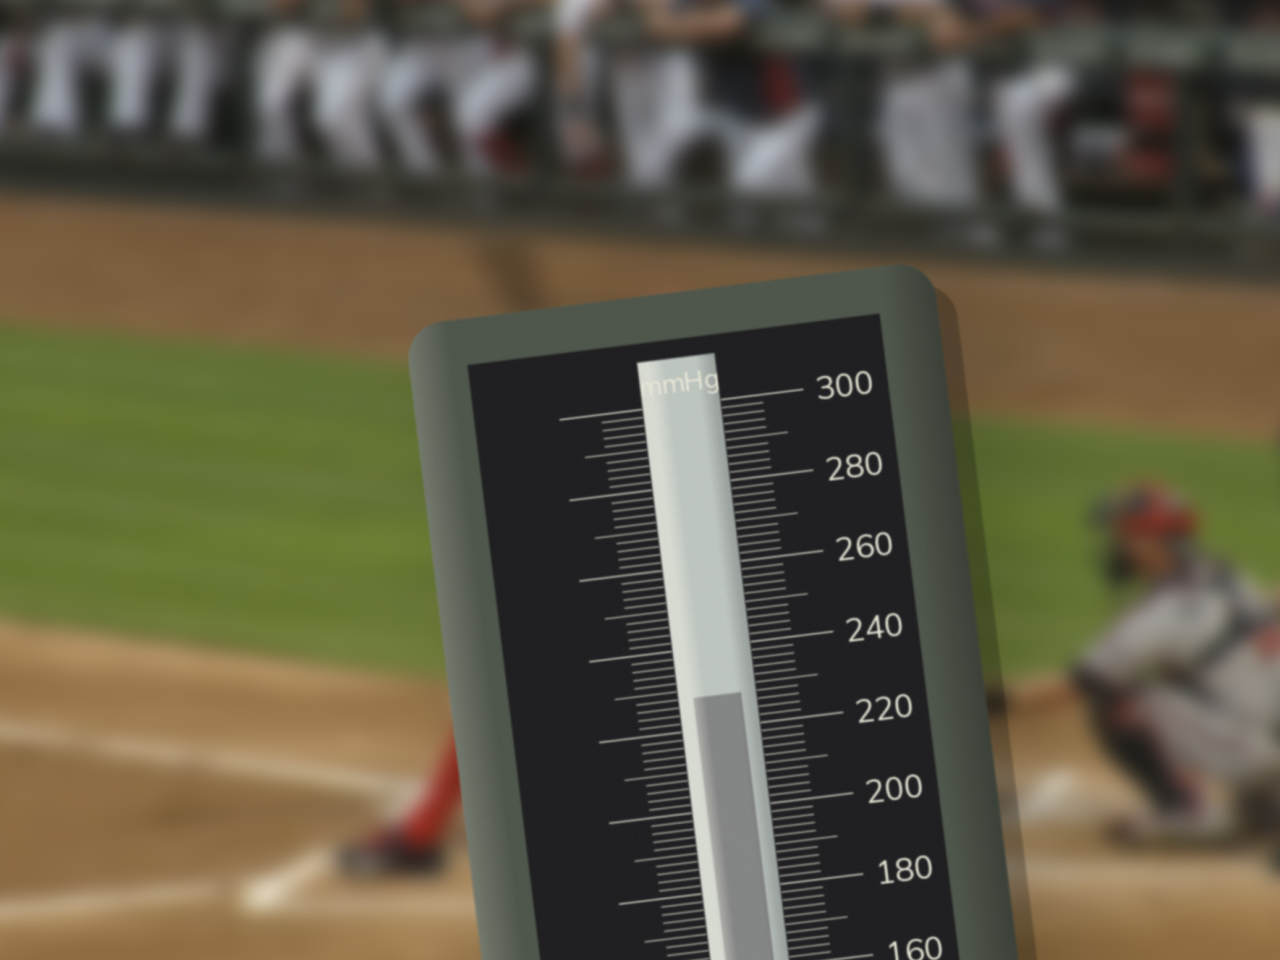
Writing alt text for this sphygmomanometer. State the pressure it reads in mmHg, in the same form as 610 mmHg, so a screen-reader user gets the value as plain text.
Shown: 228 mmHg
